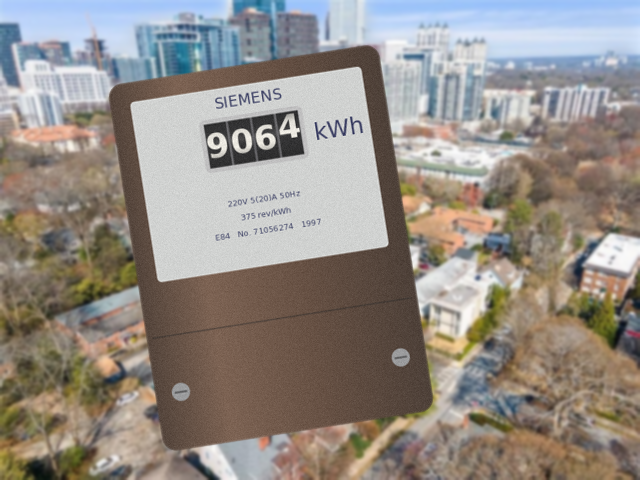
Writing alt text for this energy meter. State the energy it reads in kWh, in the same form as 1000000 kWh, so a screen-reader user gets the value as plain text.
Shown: 9064 kWh
